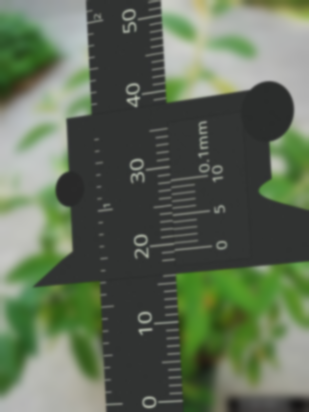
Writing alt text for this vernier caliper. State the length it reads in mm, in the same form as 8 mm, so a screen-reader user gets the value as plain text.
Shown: 19.2 mm
